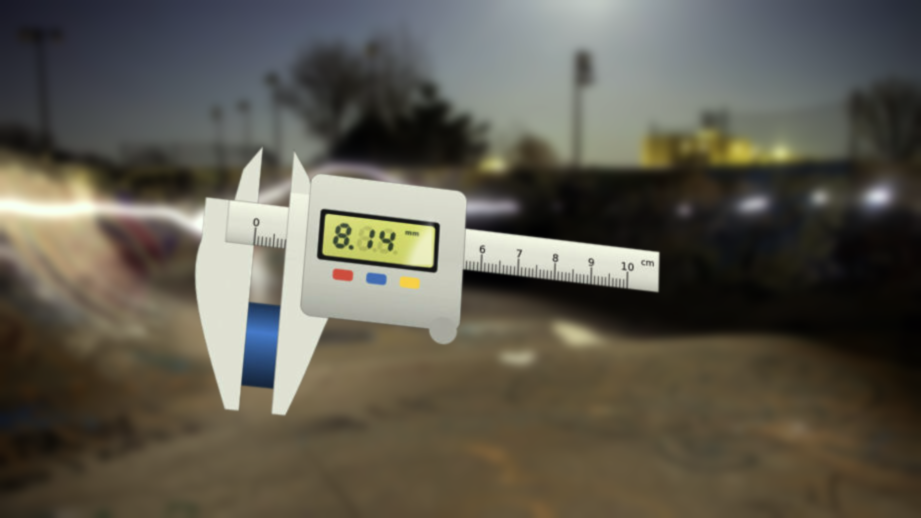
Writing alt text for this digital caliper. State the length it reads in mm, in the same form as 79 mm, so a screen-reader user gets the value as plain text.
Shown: 8.14 mm
